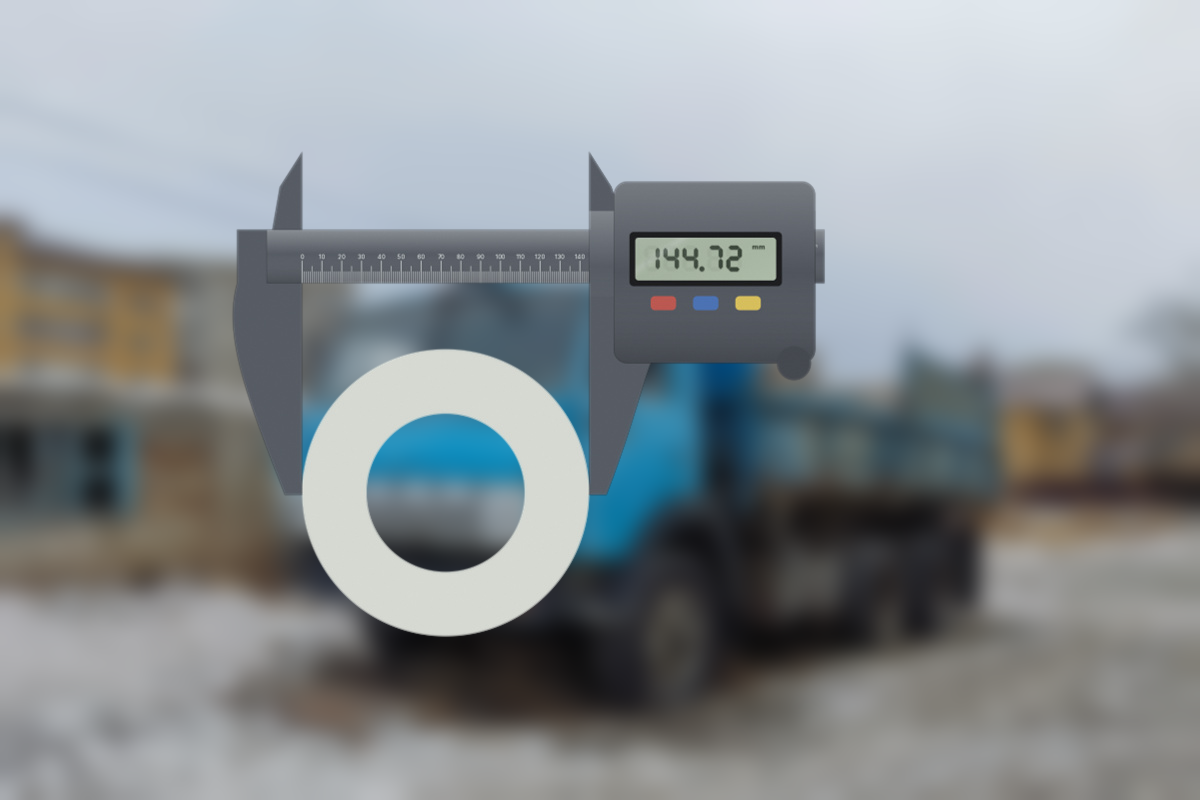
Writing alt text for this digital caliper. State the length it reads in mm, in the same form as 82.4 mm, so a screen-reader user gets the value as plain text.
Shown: 144.72 mm
